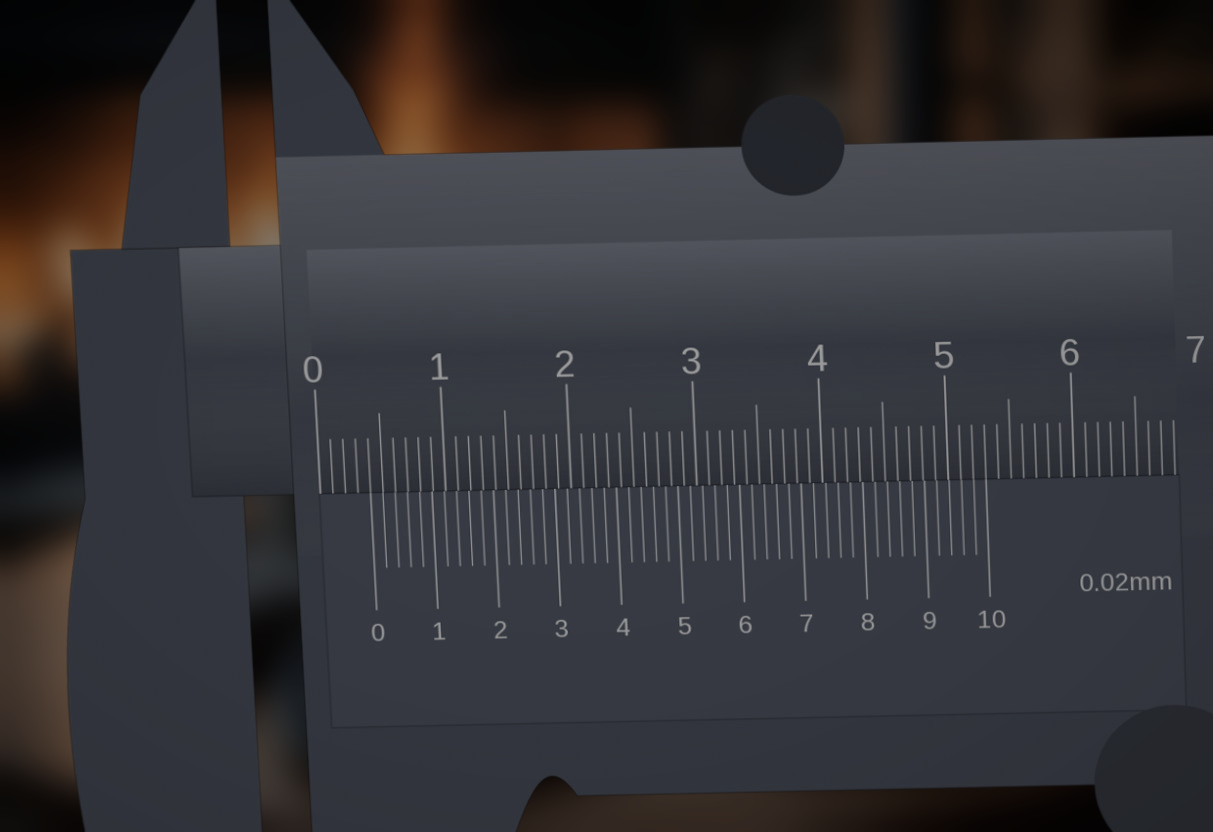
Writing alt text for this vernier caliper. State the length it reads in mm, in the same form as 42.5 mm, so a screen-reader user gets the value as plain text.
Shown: 4.0 mm
